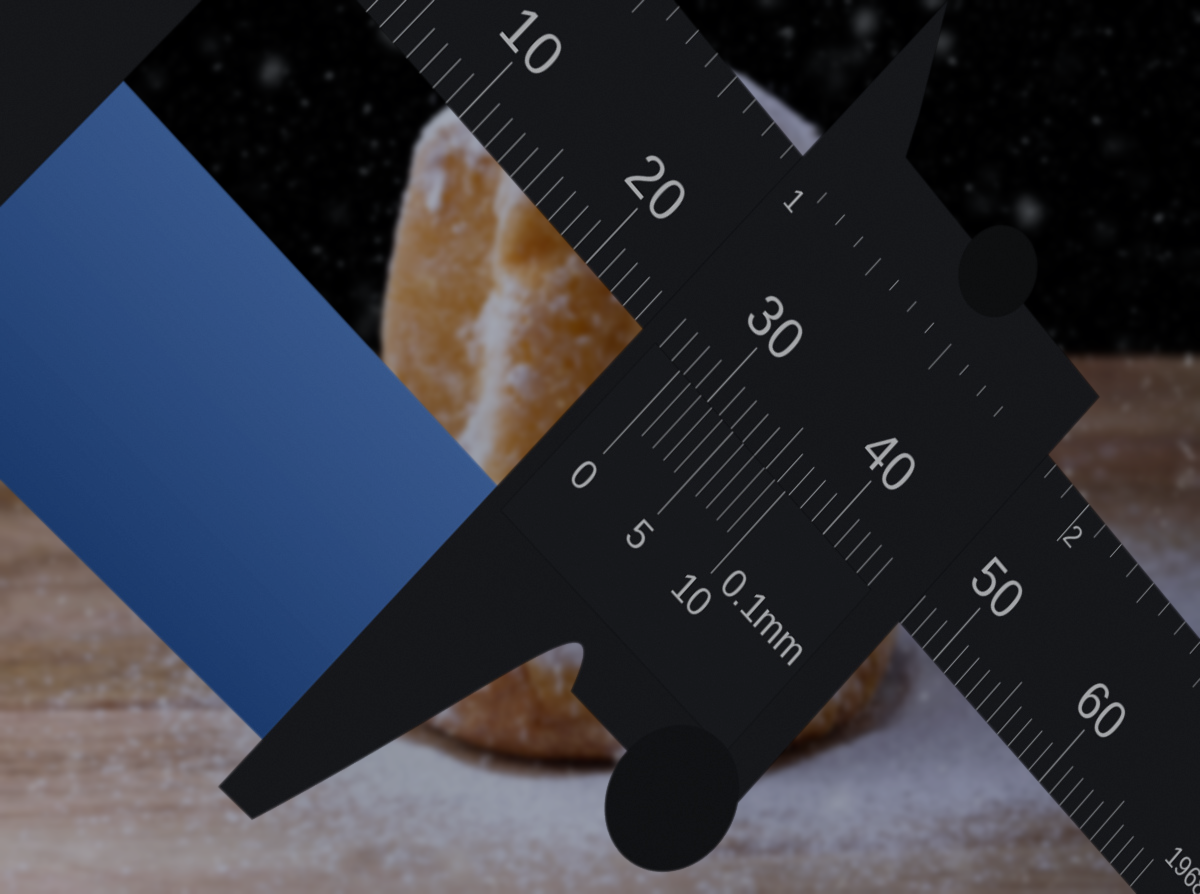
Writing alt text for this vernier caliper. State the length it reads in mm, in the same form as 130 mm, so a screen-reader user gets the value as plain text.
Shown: 27.7 mm
